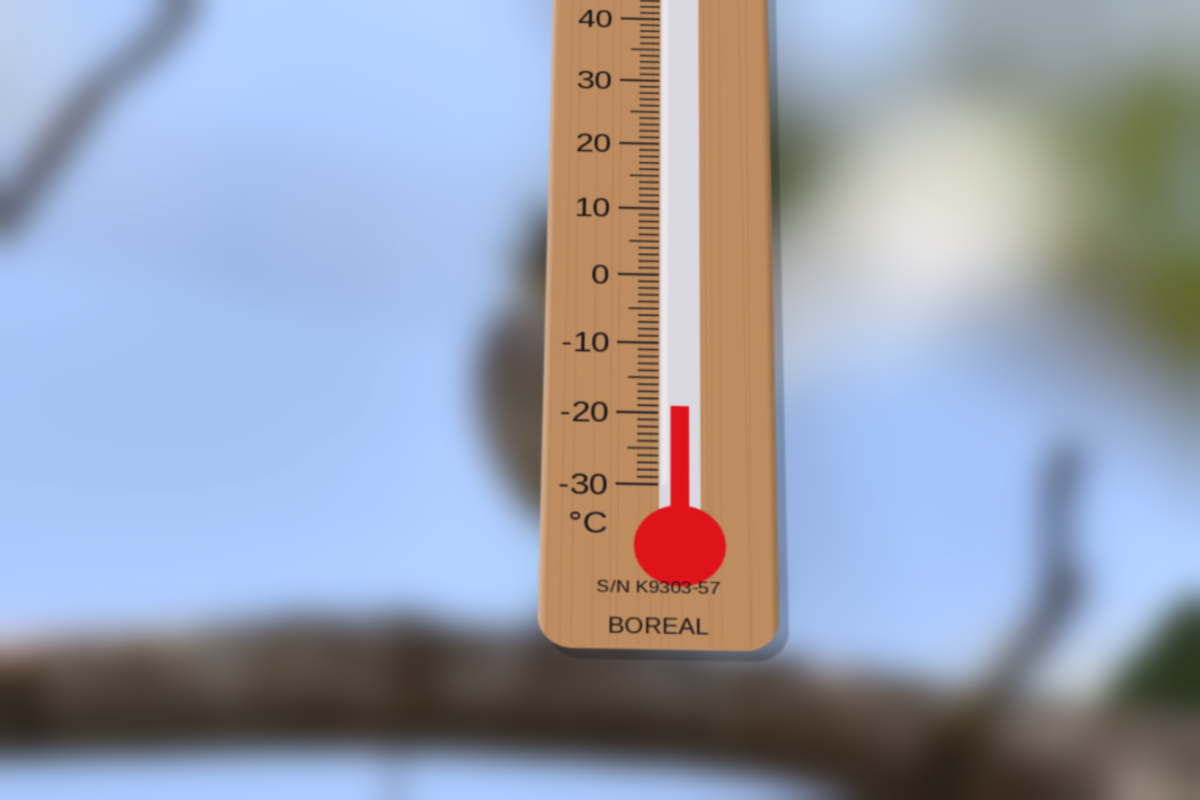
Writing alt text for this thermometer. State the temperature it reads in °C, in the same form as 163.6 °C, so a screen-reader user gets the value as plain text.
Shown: -19 °C
